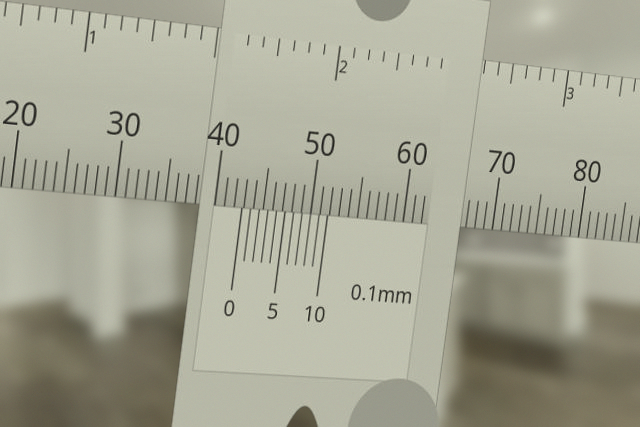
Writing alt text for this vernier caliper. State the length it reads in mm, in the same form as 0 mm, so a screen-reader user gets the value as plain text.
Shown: 42.8 mm
